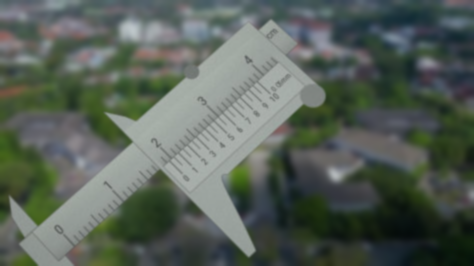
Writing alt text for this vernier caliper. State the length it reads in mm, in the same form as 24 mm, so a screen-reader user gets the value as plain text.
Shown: 19.5 mm
